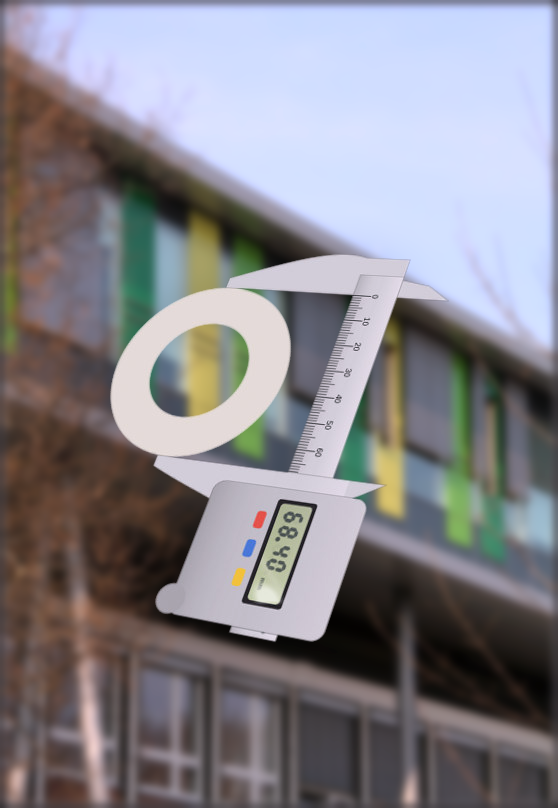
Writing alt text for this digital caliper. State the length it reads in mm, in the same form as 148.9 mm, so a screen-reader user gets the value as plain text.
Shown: 68.40 mm
